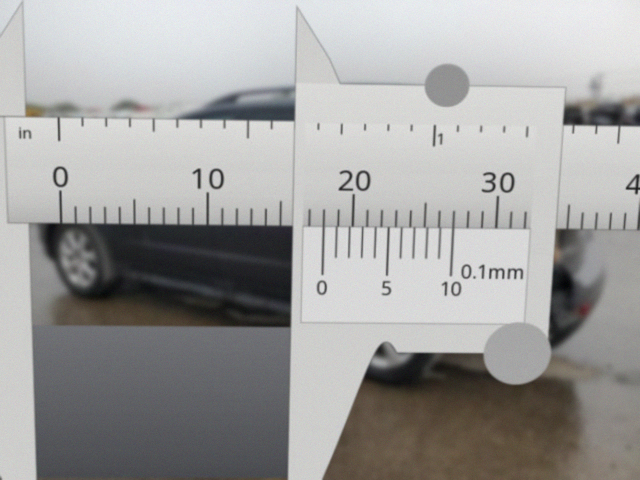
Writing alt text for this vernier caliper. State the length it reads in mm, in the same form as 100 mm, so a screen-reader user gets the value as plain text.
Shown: 18.0 mm
